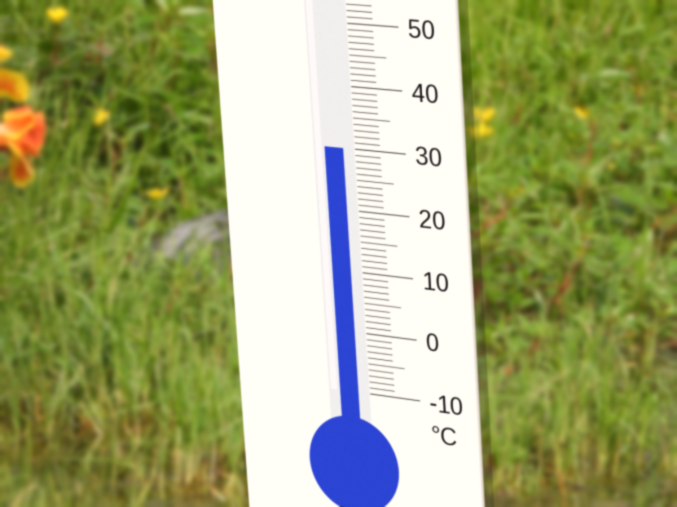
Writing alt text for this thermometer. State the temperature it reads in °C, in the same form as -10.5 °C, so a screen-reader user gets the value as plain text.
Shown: 30 °C
